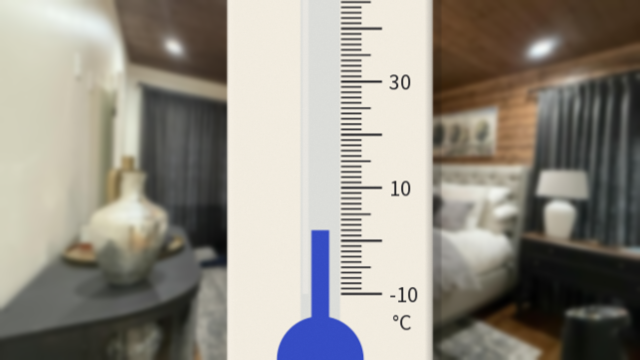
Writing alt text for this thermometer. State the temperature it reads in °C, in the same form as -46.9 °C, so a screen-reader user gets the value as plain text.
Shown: 2 °C
